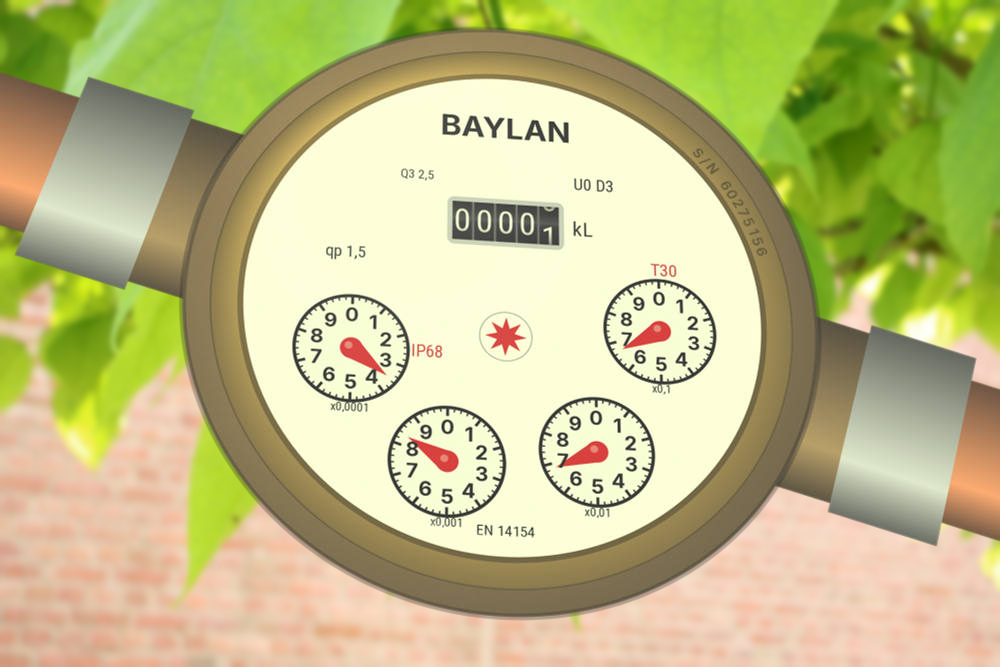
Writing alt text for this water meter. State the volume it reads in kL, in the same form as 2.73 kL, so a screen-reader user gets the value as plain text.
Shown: 0.6683 kL
